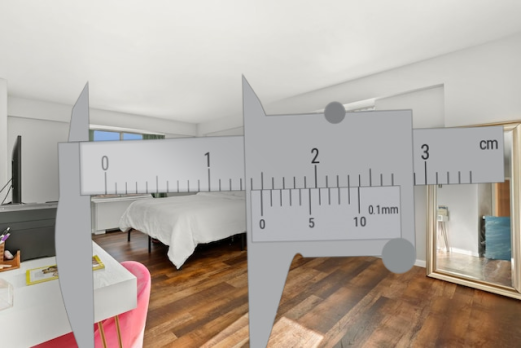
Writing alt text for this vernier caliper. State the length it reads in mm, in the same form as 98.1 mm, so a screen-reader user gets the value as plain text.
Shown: 14.9 mm
